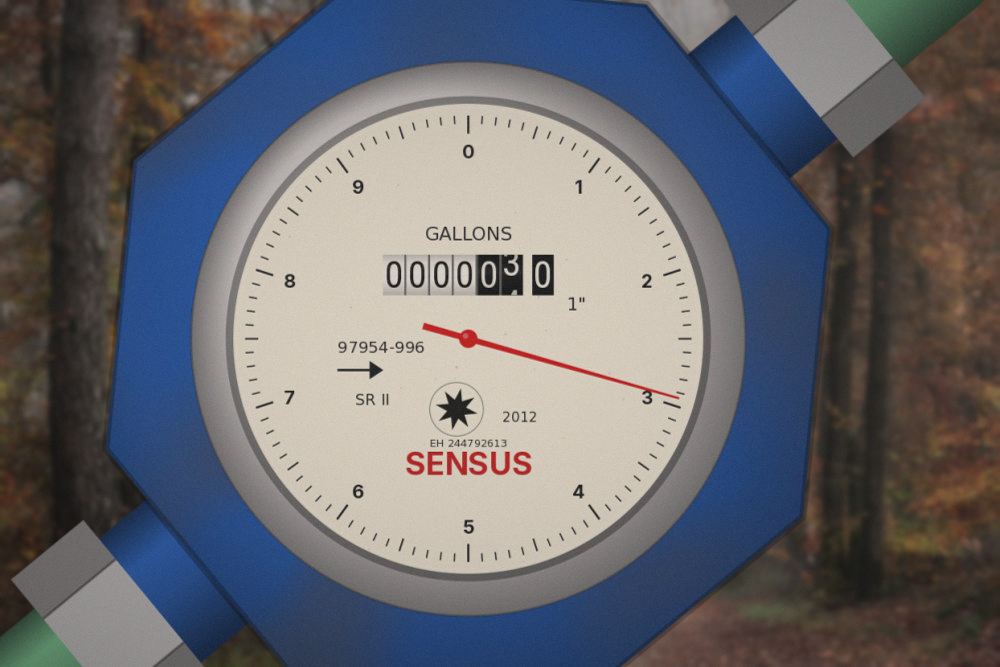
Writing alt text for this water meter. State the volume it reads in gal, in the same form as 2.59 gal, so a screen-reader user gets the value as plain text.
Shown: 32.9 gal
